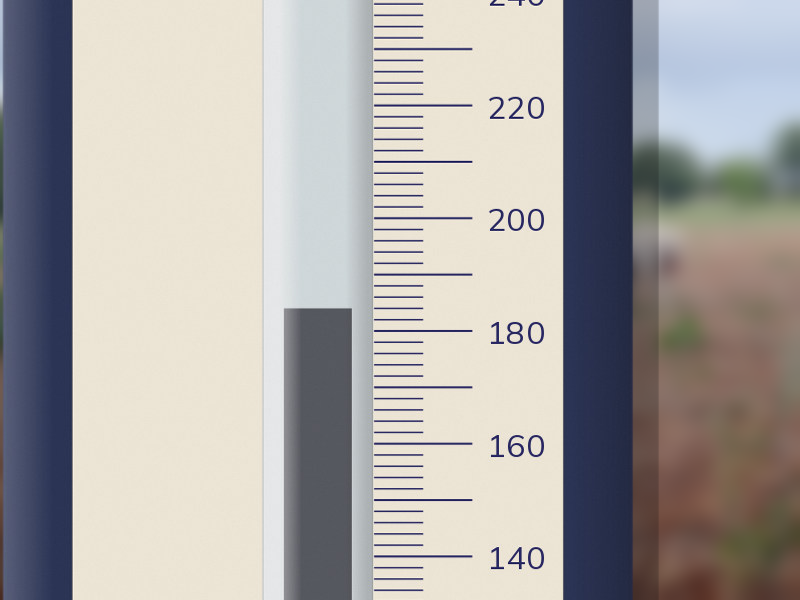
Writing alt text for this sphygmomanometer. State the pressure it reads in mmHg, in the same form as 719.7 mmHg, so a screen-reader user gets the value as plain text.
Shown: 184 mmHg
